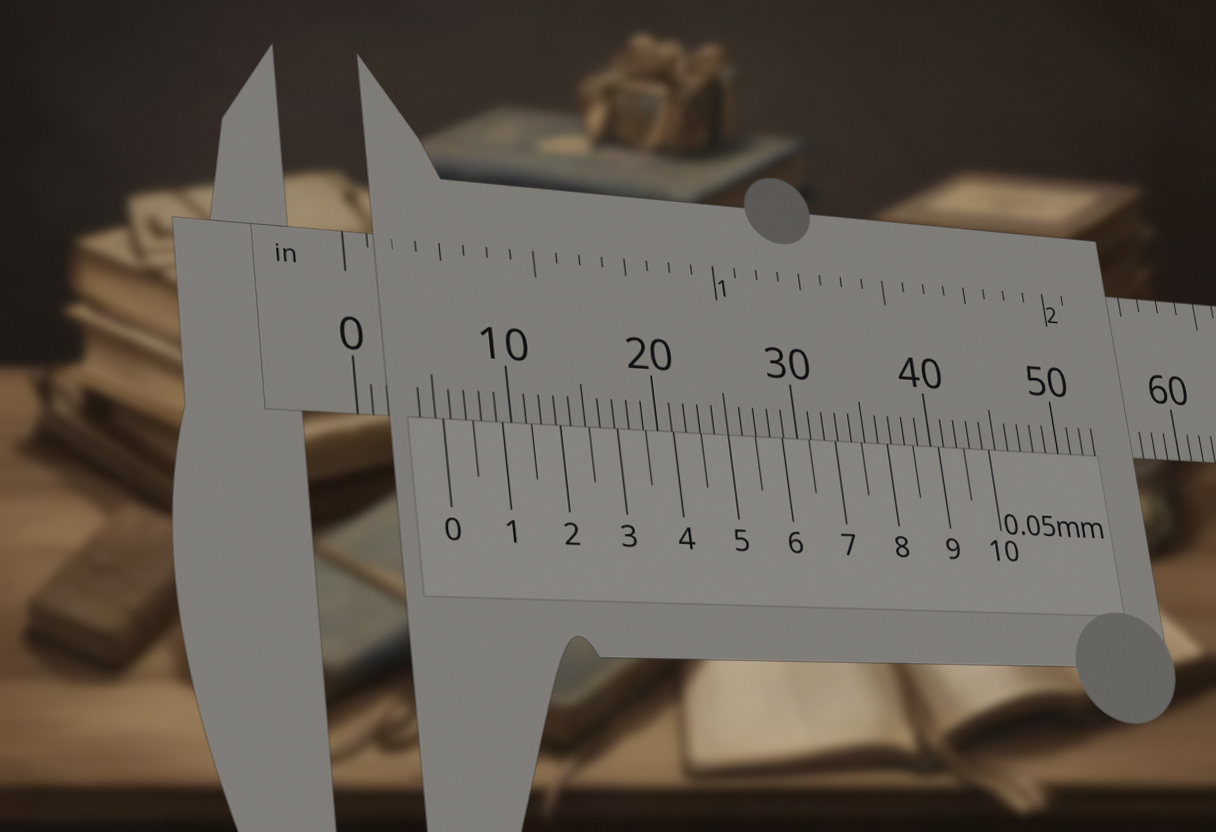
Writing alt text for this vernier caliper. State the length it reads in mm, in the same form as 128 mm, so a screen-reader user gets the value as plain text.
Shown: 5.5 mm
